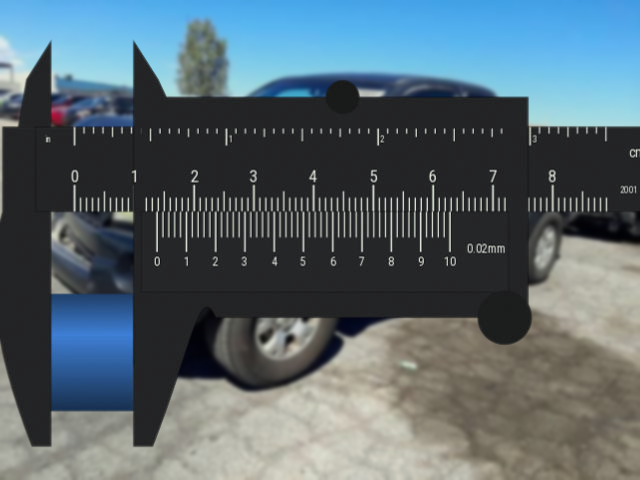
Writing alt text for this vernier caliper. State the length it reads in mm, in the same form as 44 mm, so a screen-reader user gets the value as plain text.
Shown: 13.8 mm
